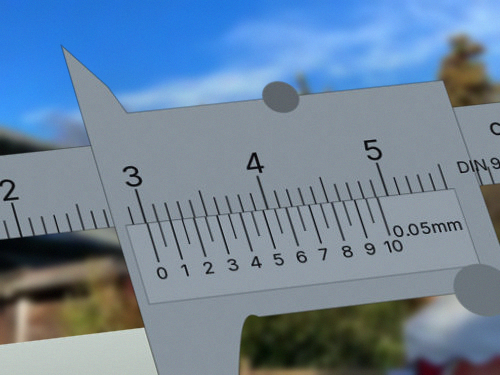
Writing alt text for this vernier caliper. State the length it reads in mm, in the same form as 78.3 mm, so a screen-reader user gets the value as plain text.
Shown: 30.1 mm
